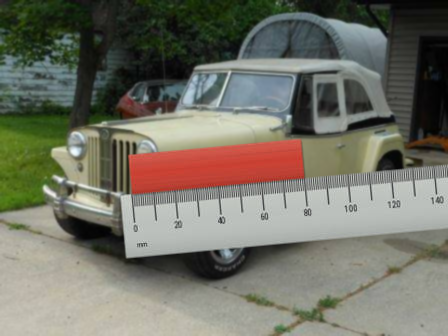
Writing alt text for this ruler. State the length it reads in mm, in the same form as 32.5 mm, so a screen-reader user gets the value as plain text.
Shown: 80 mm
